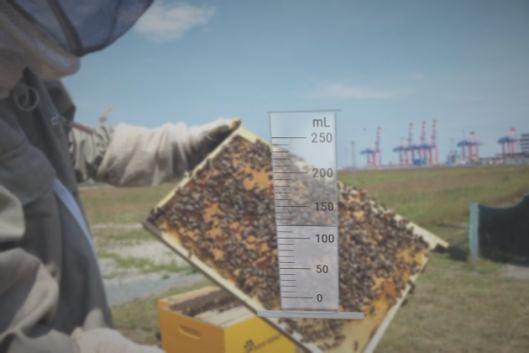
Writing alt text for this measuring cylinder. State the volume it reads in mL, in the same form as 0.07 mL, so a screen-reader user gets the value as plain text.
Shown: 120 mL
